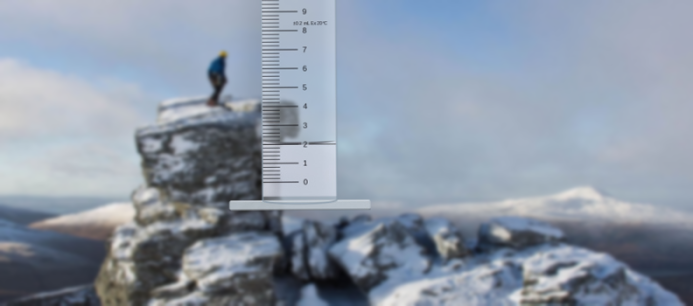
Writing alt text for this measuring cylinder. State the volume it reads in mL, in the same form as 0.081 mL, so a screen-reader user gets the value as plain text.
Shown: 2 mL
